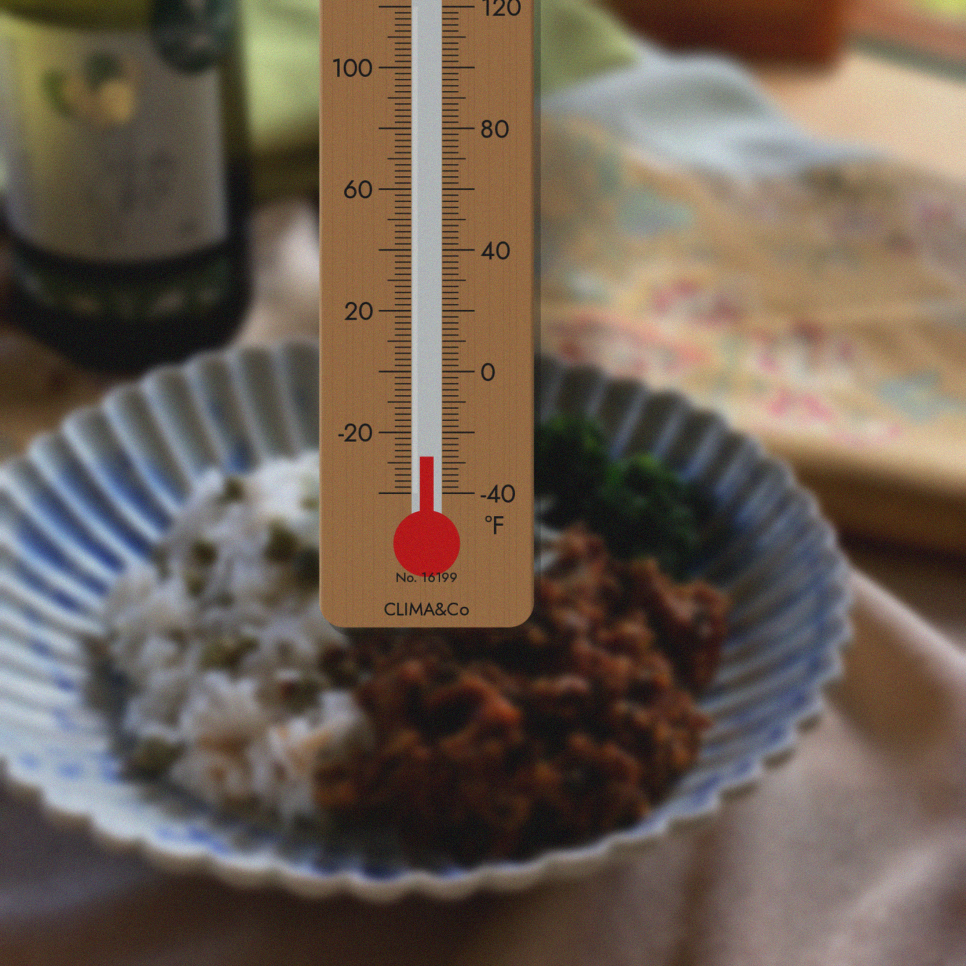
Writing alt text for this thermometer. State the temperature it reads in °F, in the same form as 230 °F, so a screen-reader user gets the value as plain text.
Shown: -28 °F
